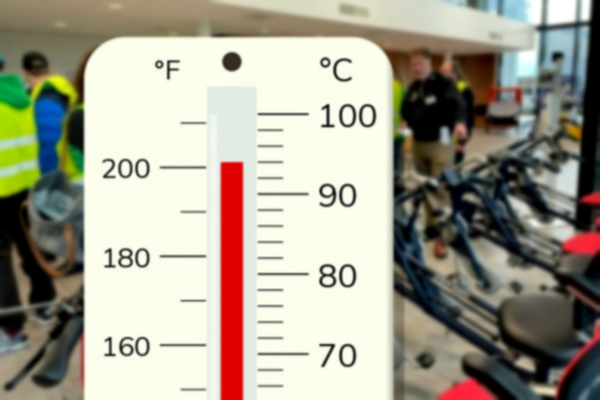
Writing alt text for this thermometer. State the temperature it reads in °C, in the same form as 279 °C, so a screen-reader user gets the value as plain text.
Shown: 94 °C
